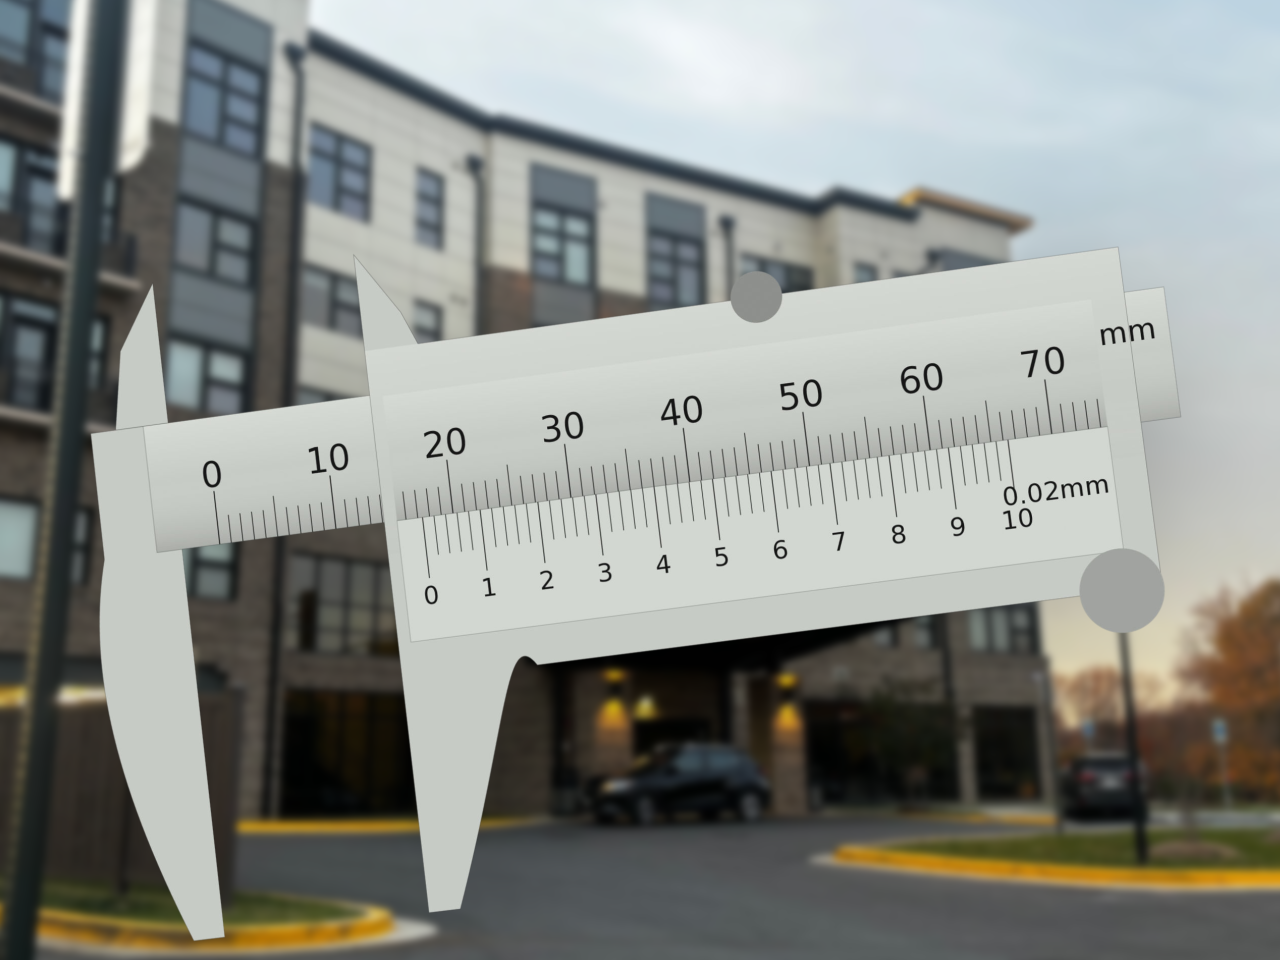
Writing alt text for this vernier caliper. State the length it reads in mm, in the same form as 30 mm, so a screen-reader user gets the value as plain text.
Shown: 17.4 mm
